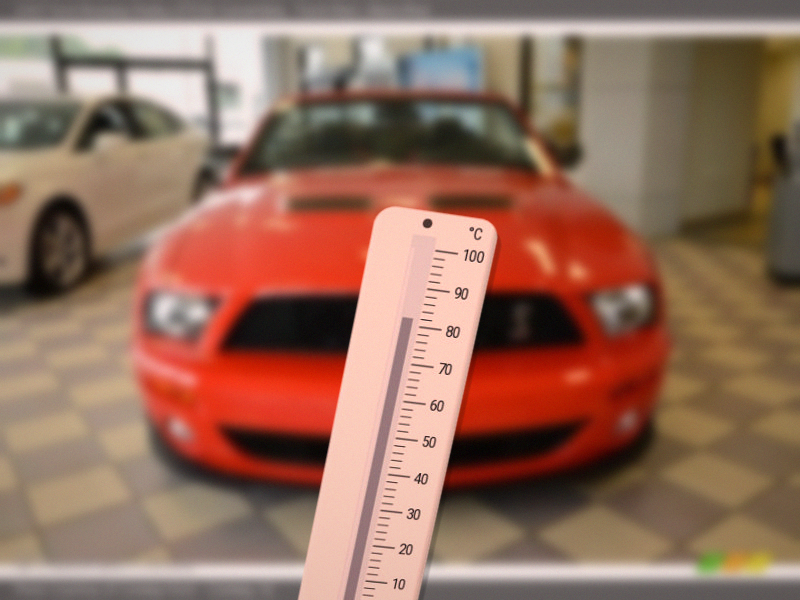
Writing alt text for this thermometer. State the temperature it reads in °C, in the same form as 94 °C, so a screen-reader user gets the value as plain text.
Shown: 82 °C
